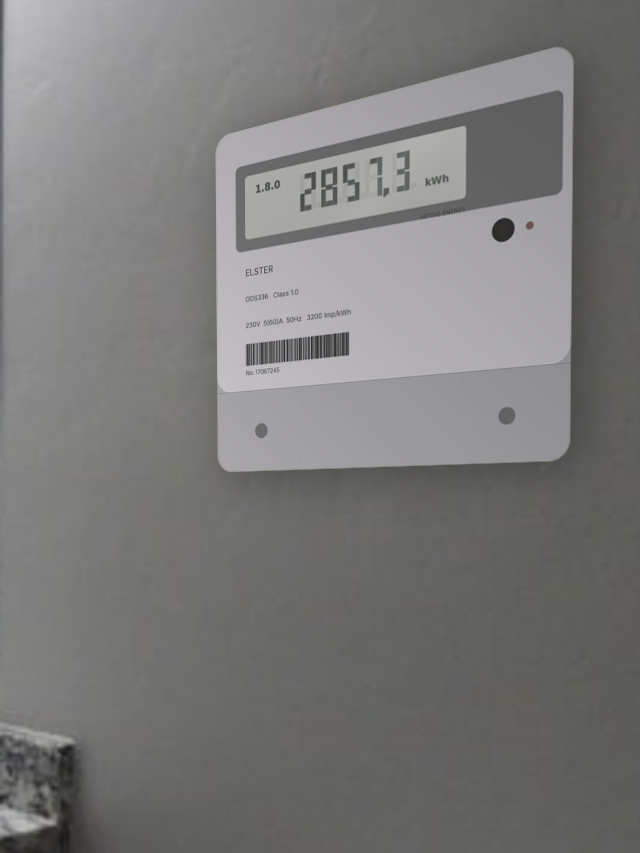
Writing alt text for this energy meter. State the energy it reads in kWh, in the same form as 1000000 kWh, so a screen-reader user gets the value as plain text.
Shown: 2857.3 kWh
